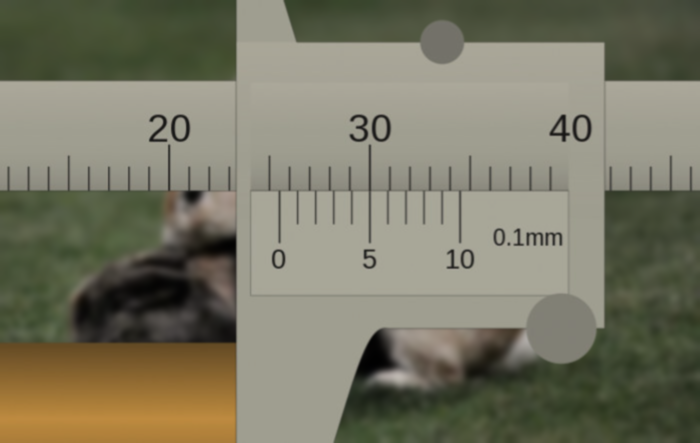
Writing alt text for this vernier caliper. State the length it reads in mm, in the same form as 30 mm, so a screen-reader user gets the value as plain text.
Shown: 25.5 mm
